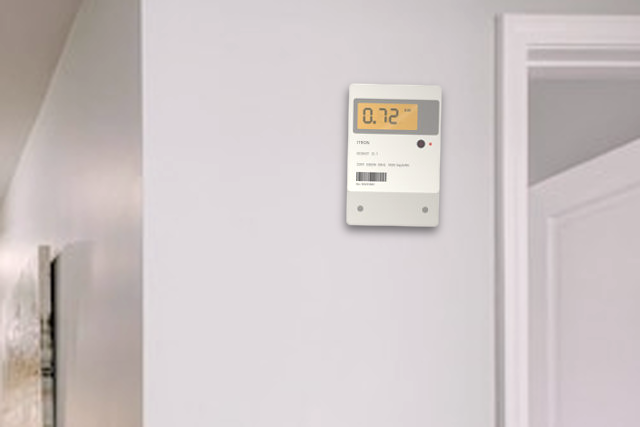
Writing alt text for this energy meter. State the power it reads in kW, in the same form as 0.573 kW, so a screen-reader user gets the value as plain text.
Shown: 0.72 kW
